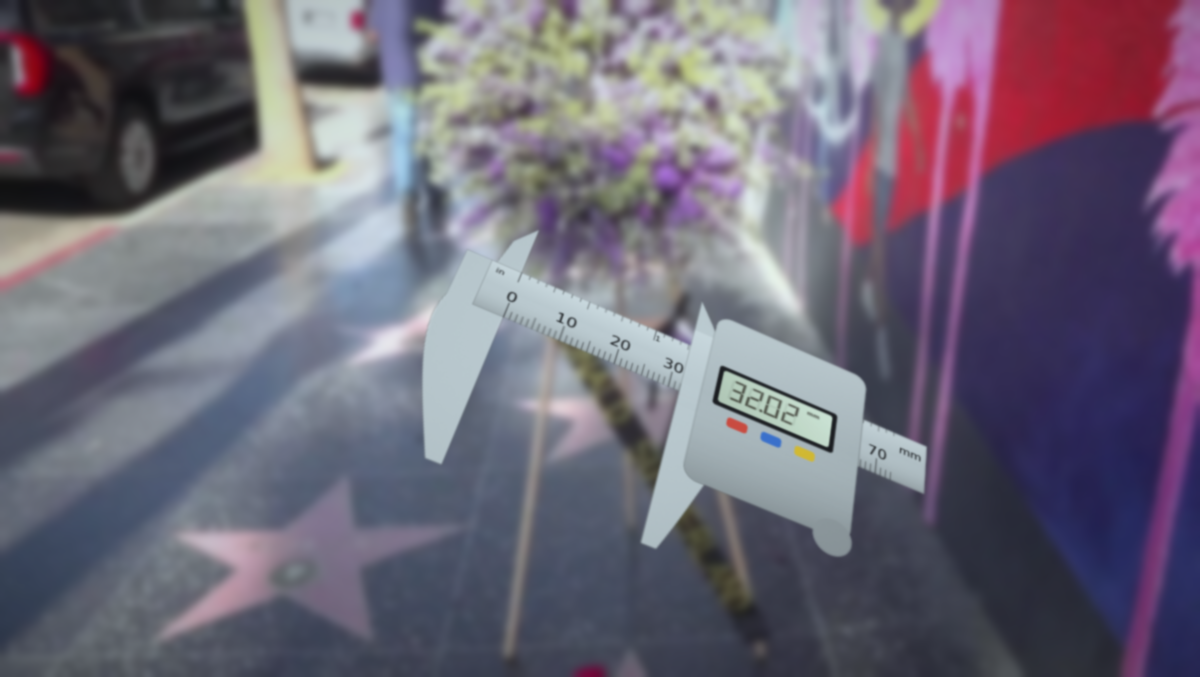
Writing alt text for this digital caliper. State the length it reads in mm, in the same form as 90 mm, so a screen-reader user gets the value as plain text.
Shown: 32.02 mm
